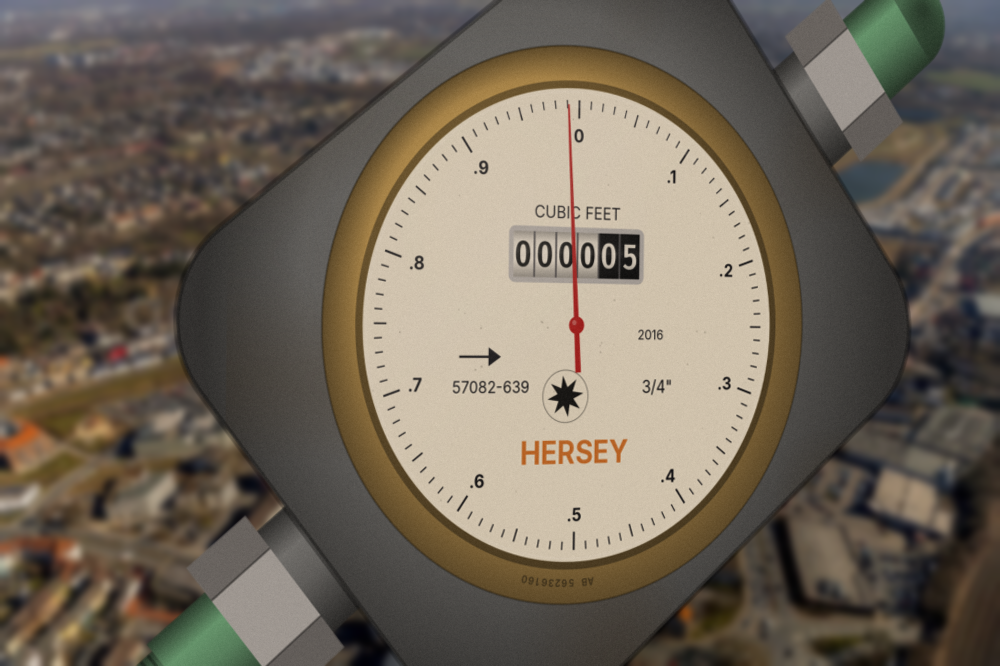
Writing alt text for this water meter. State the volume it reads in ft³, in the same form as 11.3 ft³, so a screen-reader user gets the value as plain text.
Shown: 4.99 ft³
